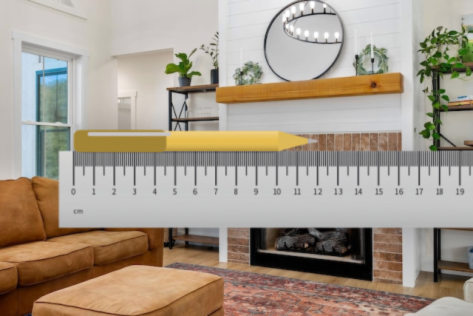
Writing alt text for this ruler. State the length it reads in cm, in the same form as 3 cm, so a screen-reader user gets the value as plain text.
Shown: 12 cm
